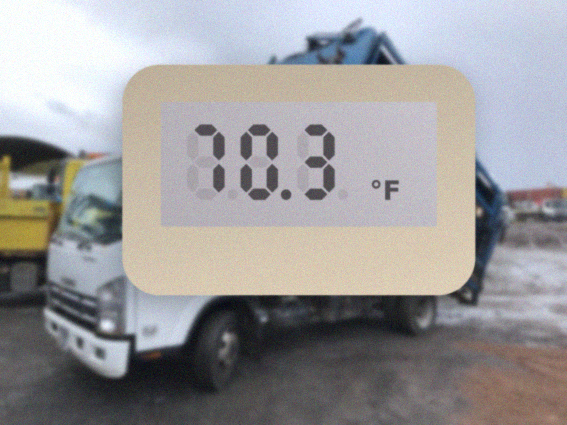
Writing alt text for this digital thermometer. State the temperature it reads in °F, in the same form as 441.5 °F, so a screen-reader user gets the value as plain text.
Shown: 70.3 °F
